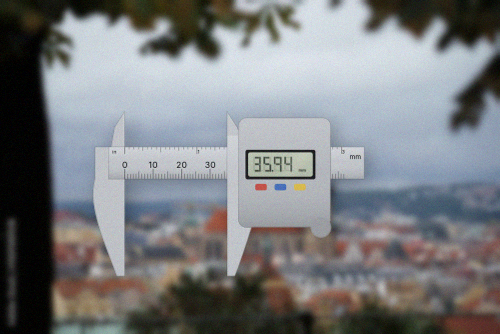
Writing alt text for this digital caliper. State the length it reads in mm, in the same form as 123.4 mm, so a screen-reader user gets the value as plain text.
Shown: 35.94 mm
